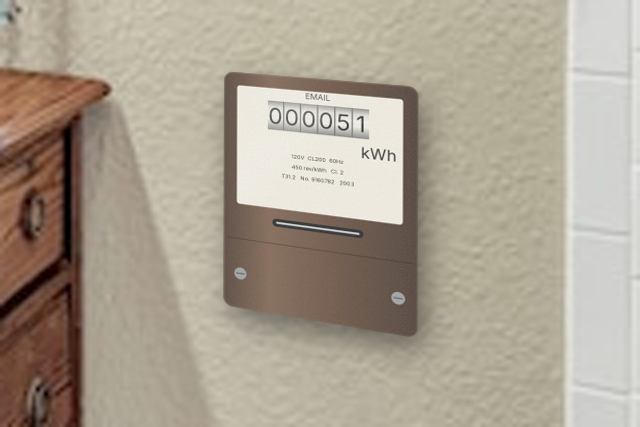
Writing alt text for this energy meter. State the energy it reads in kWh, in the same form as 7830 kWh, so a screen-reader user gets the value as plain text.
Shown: 51 kWh
